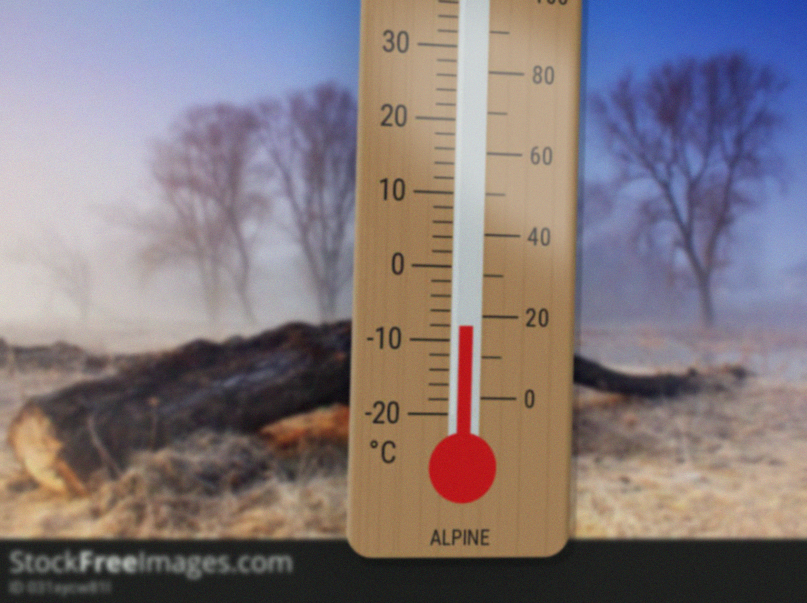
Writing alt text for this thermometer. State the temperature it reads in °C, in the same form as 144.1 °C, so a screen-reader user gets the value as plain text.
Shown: -8 °C
